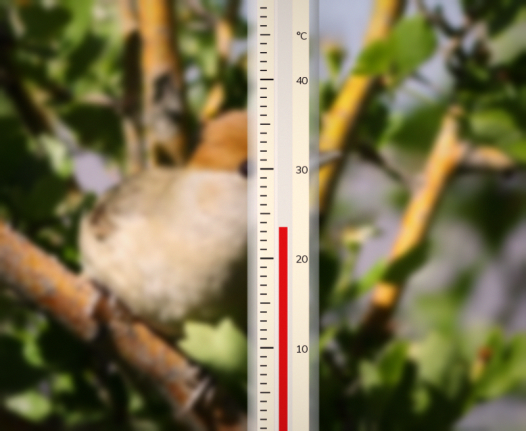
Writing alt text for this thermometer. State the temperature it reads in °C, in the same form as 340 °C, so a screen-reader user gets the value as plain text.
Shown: 23.5 °C
